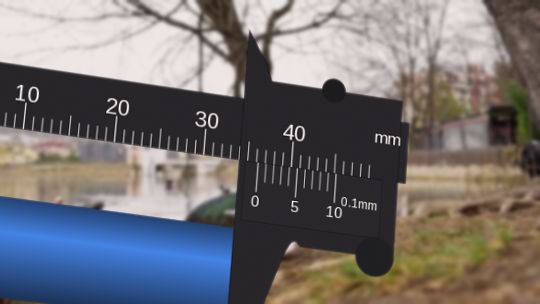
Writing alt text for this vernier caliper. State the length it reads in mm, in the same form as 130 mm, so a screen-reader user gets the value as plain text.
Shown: 36.2 mm
